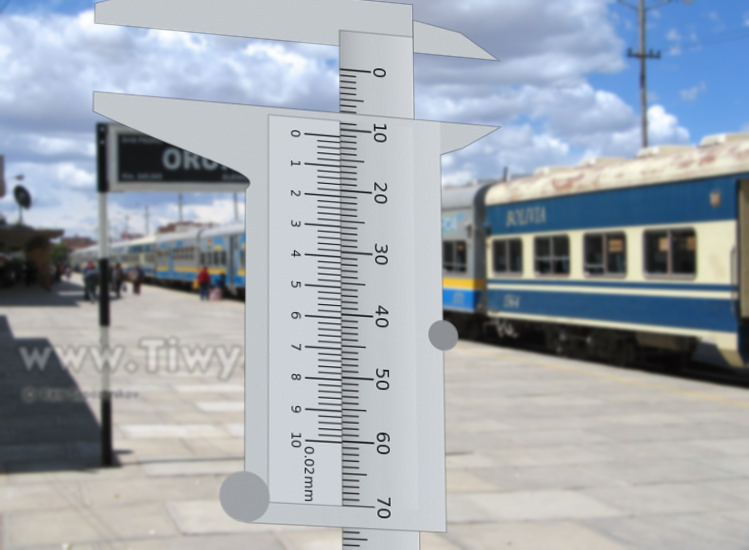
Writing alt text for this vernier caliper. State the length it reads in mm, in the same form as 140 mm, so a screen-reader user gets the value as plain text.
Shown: 11.2 mm
